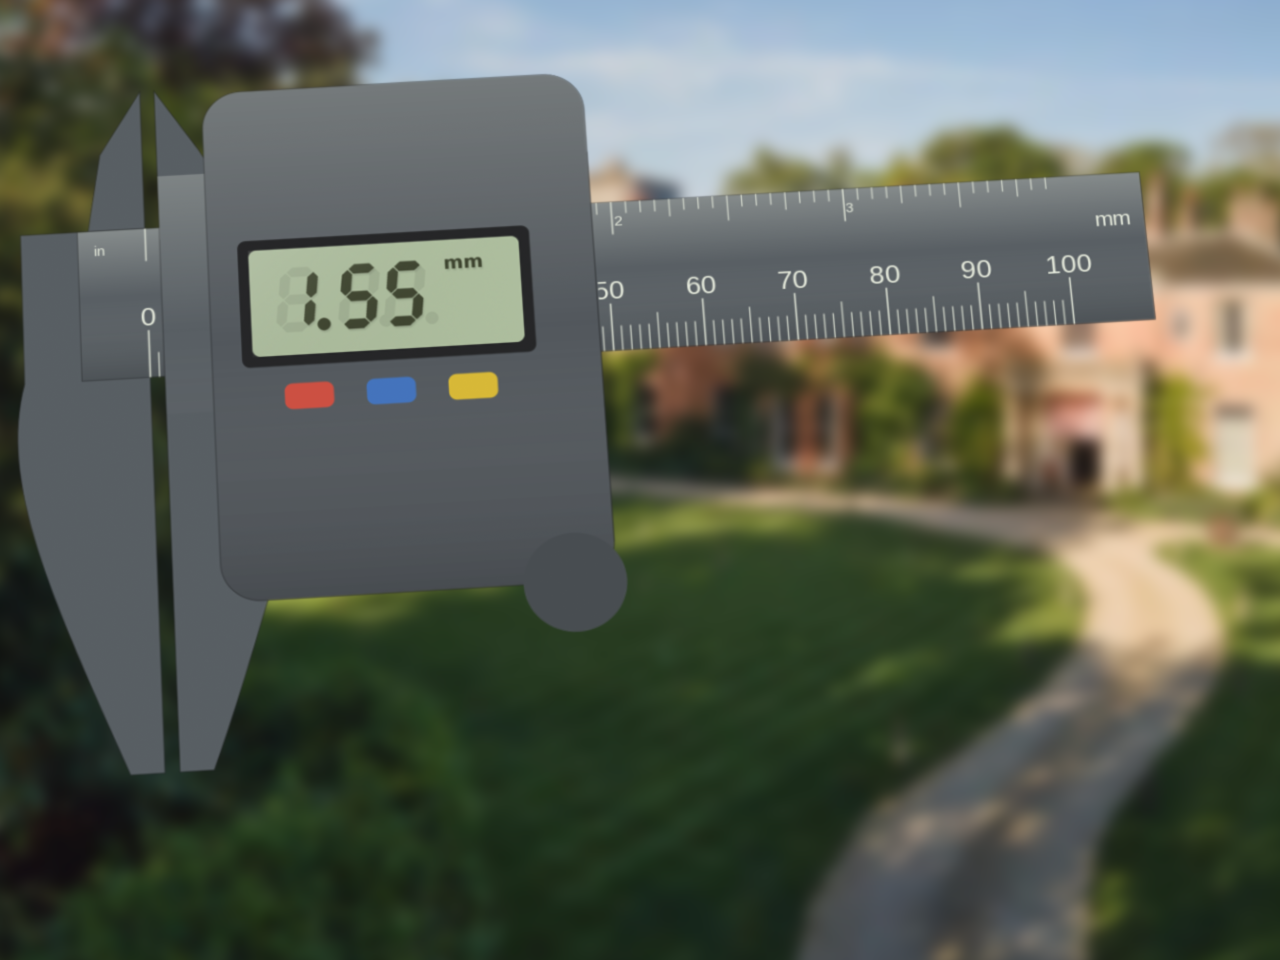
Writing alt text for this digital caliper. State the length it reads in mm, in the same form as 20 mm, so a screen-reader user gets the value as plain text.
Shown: 1.55 mm
